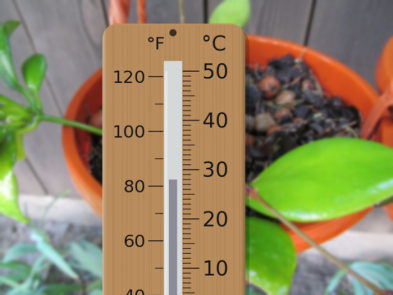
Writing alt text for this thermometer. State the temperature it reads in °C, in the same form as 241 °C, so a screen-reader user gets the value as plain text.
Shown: 28 °C
